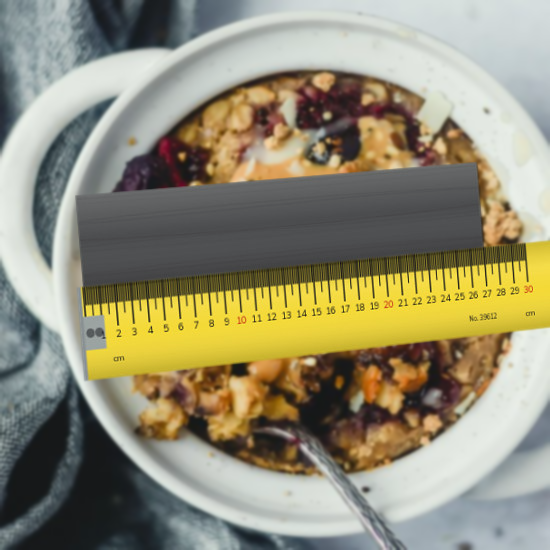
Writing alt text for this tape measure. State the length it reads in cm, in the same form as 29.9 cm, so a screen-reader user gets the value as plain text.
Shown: 27 cm
